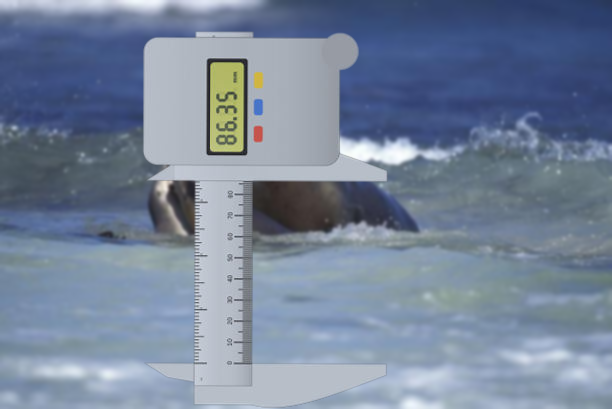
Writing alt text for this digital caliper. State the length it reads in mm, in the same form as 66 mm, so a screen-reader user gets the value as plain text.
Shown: 86.35 mm
